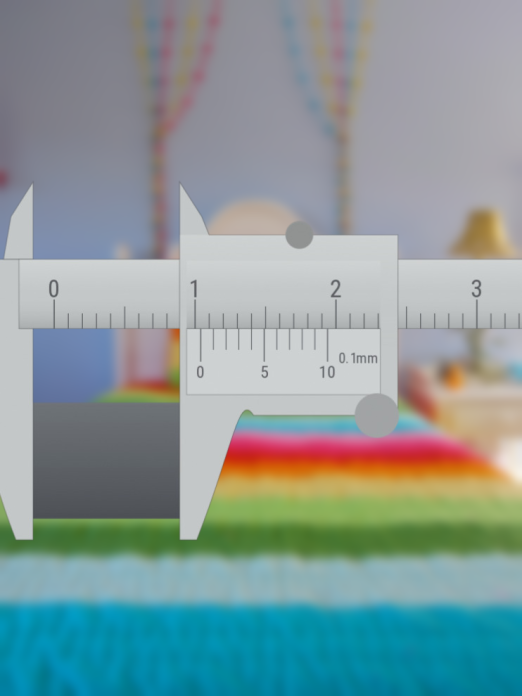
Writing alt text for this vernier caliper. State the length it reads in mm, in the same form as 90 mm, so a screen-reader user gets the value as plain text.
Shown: 10.4 mm
